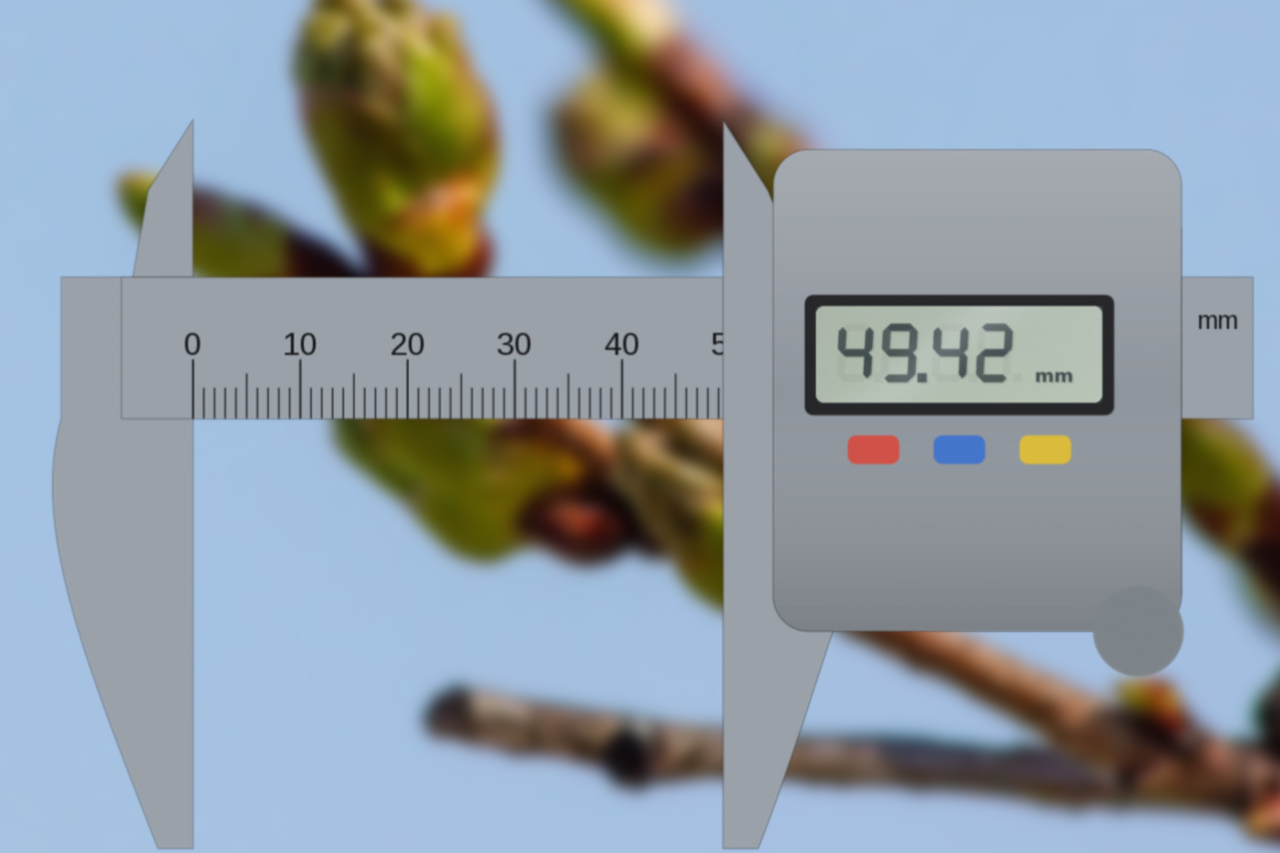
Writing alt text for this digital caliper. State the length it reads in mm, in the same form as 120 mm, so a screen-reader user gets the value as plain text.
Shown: 49.42 mm
